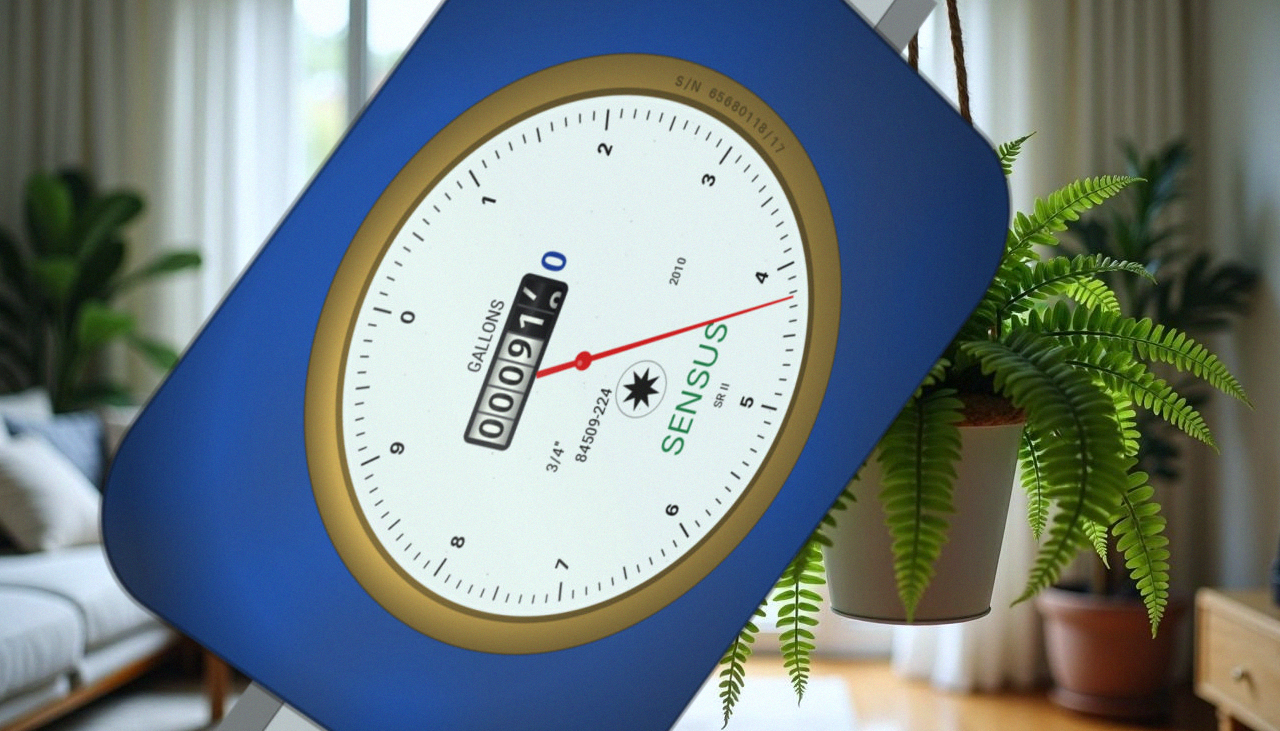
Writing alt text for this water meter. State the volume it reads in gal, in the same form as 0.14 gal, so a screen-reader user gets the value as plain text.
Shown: 9174.2 gal
